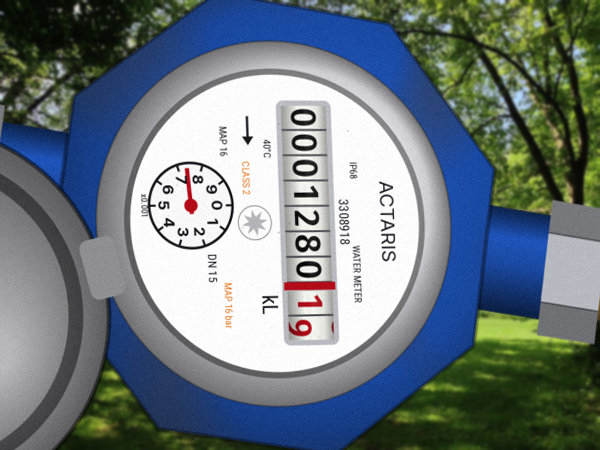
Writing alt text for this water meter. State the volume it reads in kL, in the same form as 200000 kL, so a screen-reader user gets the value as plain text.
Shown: 1280.187 kL
